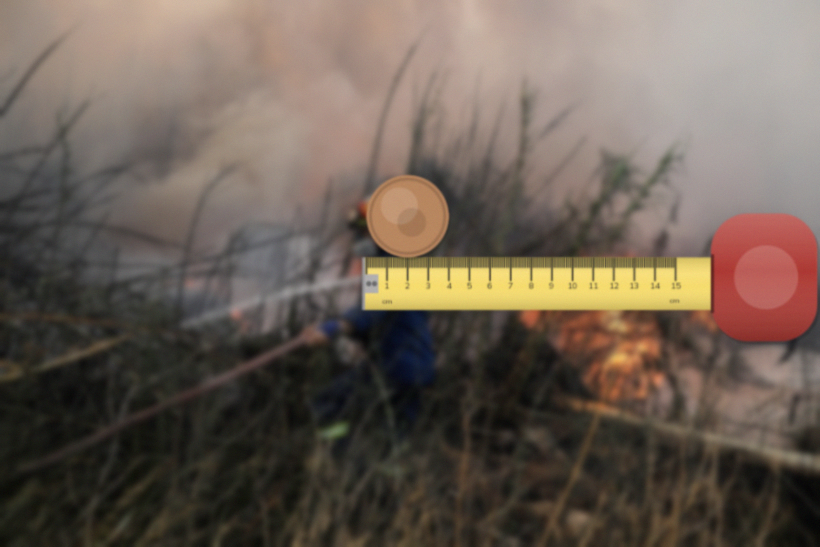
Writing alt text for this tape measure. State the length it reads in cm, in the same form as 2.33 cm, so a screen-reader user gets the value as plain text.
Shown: 4 cm
